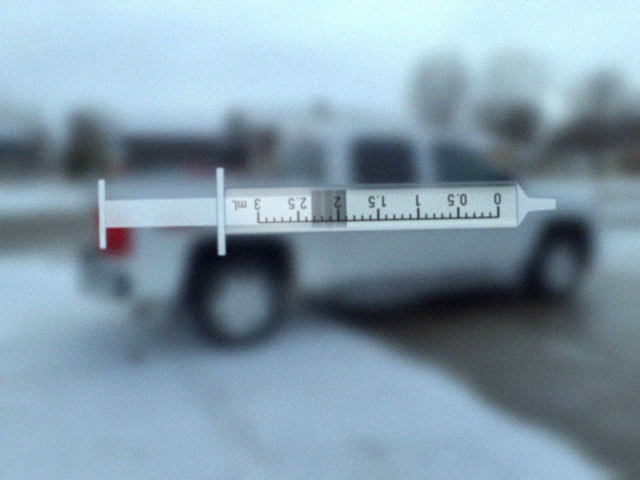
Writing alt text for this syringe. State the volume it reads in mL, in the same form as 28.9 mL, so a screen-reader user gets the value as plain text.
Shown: 1.9 mL
